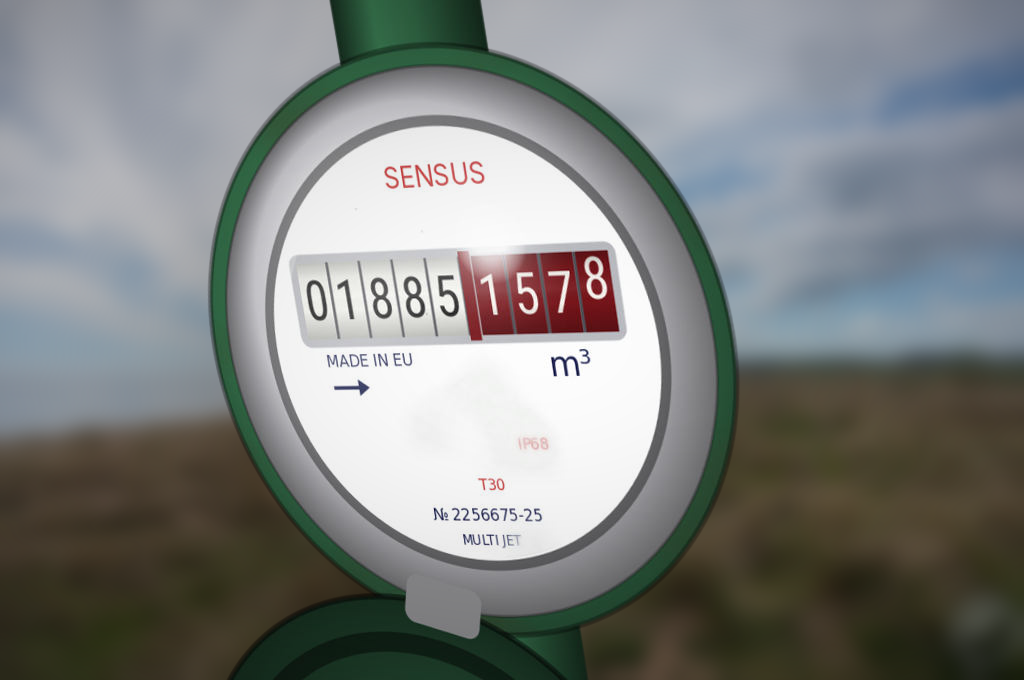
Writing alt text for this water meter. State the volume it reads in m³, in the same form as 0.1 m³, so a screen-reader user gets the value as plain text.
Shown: 1885.1578 m³
